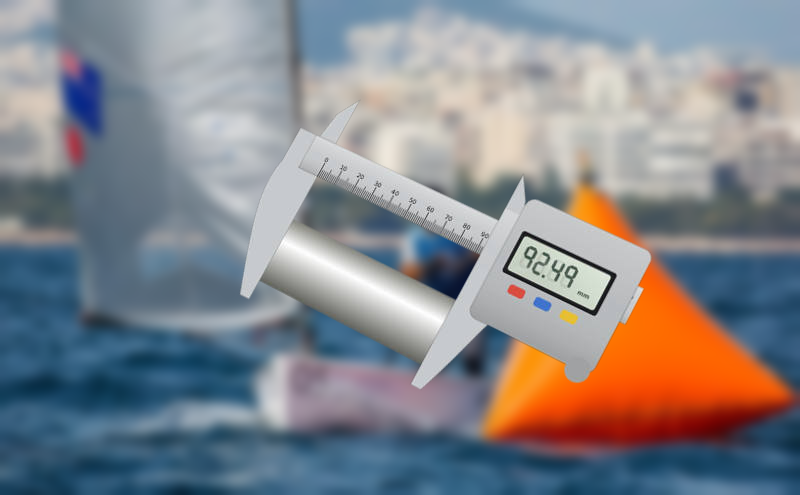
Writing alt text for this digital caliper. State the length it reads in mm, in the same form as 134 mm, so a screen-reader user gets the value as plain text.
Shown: 92.49 mm
